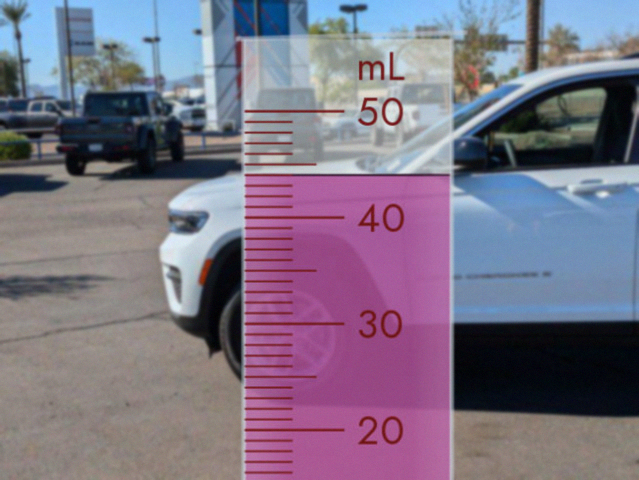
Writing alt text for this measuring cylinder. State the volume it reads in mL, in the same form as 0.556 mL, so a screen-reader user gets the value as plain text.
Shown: 44 mL
